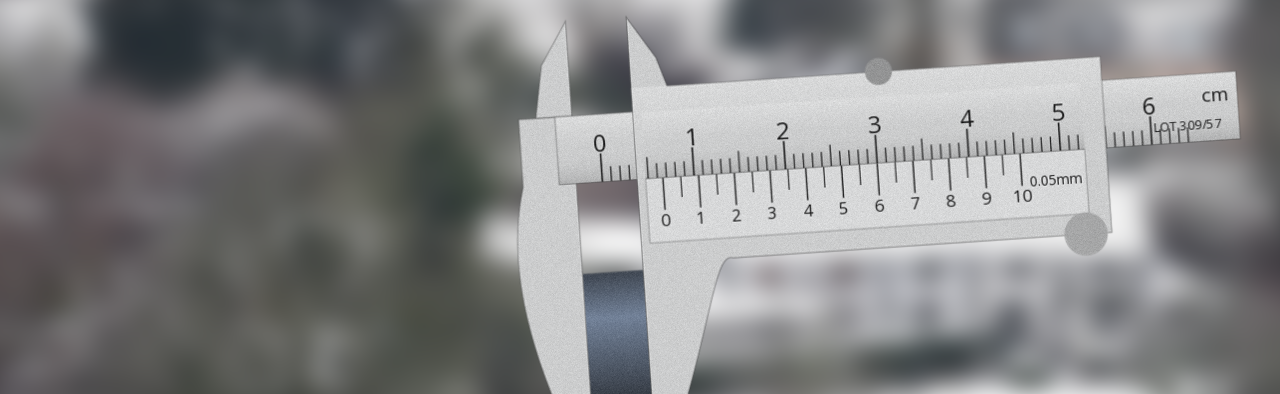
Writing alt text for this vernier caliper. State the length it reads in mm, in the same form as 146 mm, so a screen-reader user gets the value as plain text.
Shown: 6.6 mm
